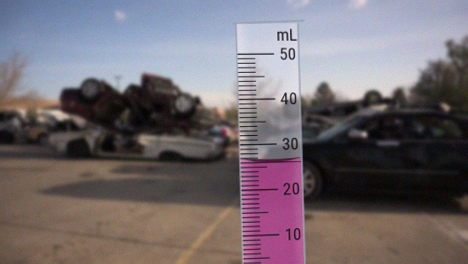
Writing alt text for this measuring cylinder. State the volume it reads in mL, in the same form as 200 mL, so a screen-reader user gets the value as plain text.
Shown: 26 mL
